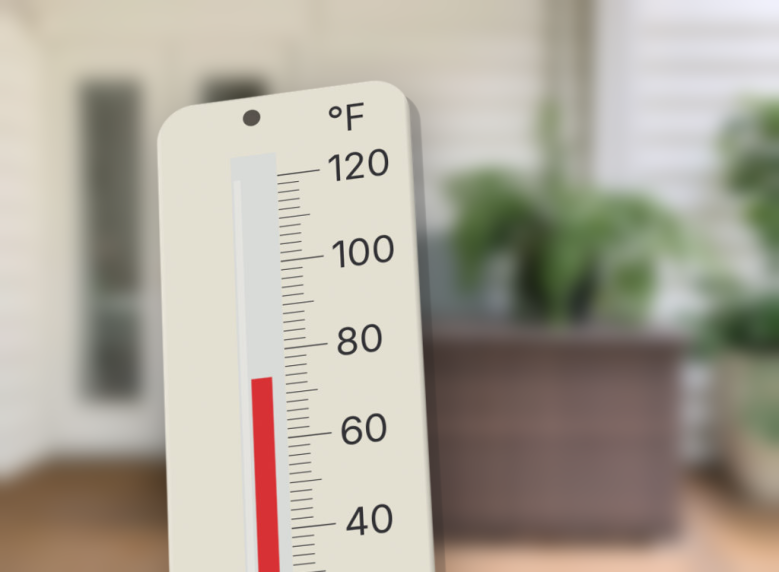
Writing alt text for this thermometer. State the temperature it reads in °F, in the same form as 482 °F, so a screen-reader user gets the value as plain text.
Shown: 74 °F
